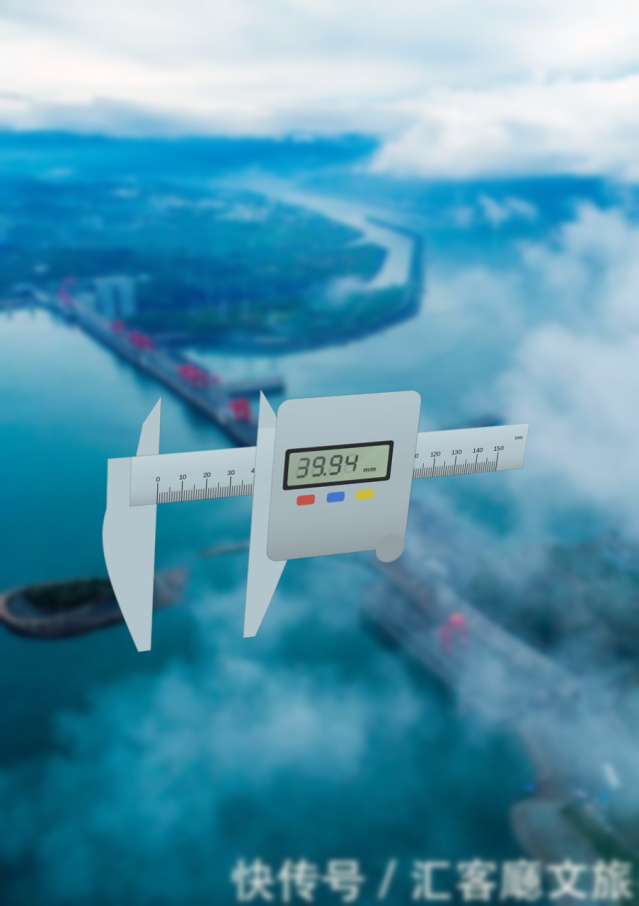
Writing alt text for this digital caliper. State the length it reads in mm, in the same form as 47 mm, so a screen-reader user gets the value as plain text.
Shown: 39.94 mm
